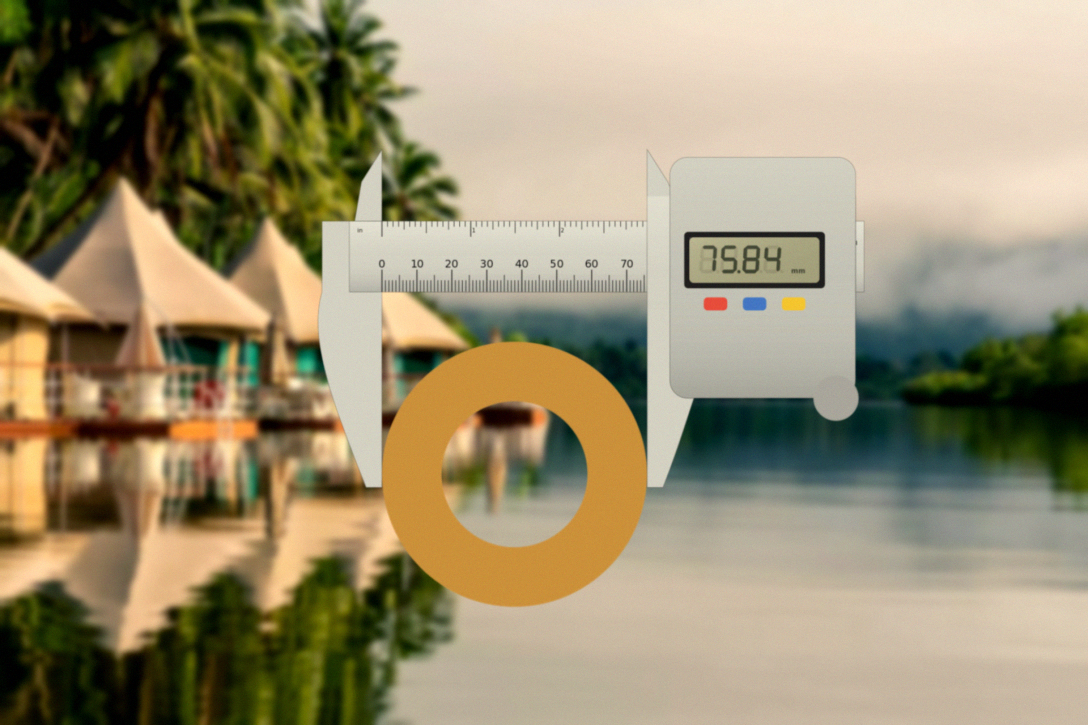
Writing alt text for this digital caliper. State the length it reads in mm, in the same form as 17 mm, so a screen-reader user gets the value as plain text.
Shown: 75.84 mm
